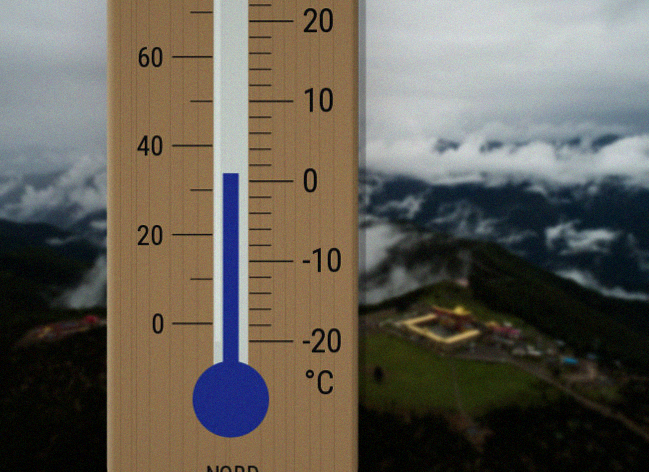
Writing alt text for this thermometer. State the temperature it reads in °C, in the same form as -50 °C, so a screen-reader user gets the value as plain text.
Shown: 1 °C
